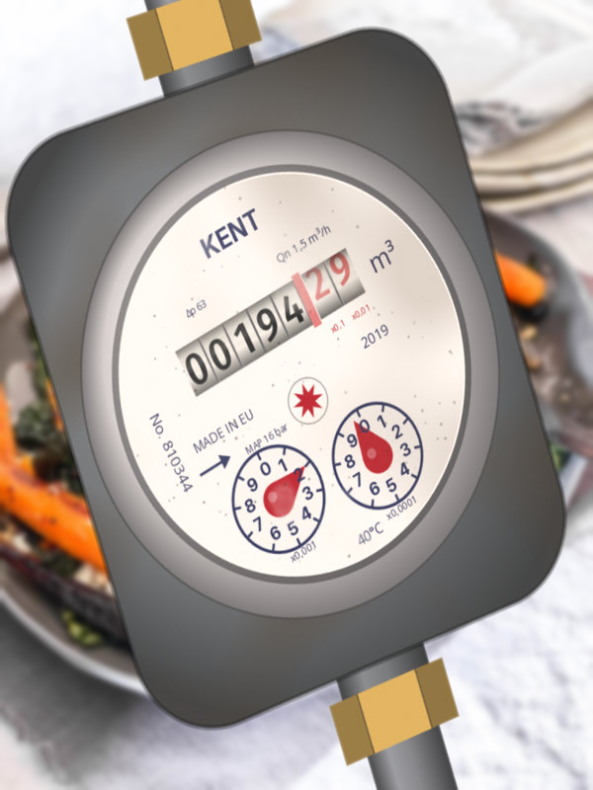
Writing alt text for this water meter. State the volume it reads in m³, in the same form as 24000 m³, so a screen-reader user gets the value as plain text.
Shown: 194.2919 m³
